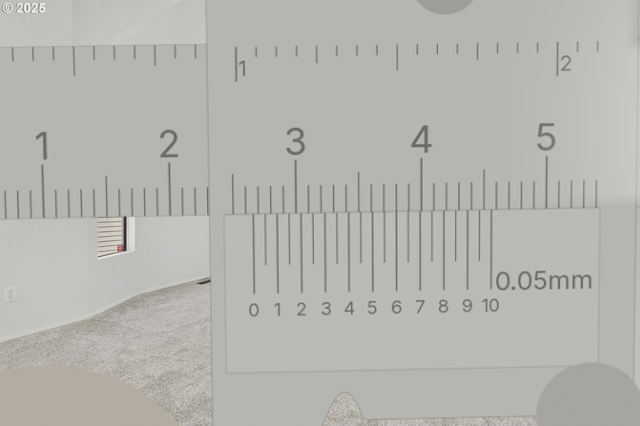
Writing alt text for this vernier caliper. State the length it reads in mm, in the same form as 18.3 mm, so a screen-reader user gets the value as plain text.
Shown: 26.6 mm
